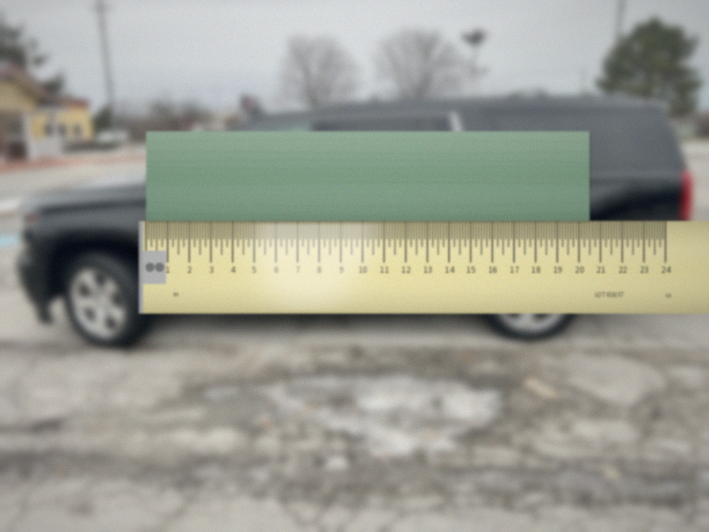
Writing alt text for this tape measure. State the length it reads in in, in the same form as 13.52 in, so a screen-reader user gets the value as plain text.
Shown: 20.5 in
